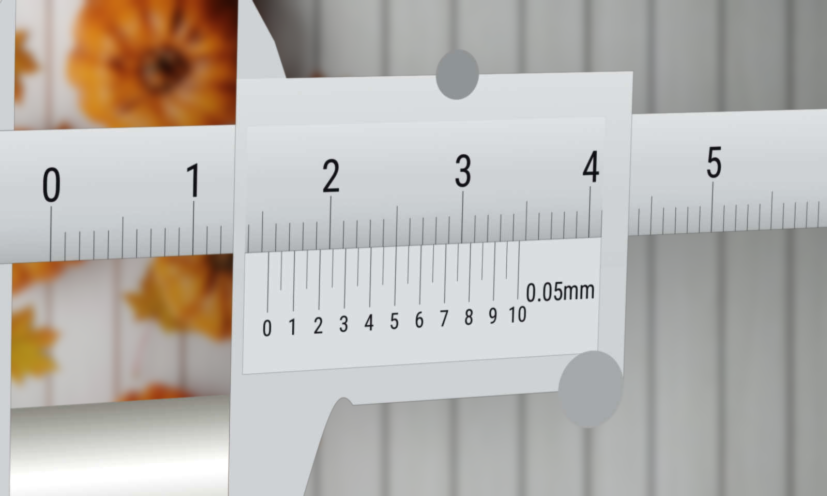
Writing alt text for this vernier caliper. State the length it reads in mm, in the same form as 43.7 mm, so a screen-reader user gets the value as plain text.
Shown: 15.5 mm
